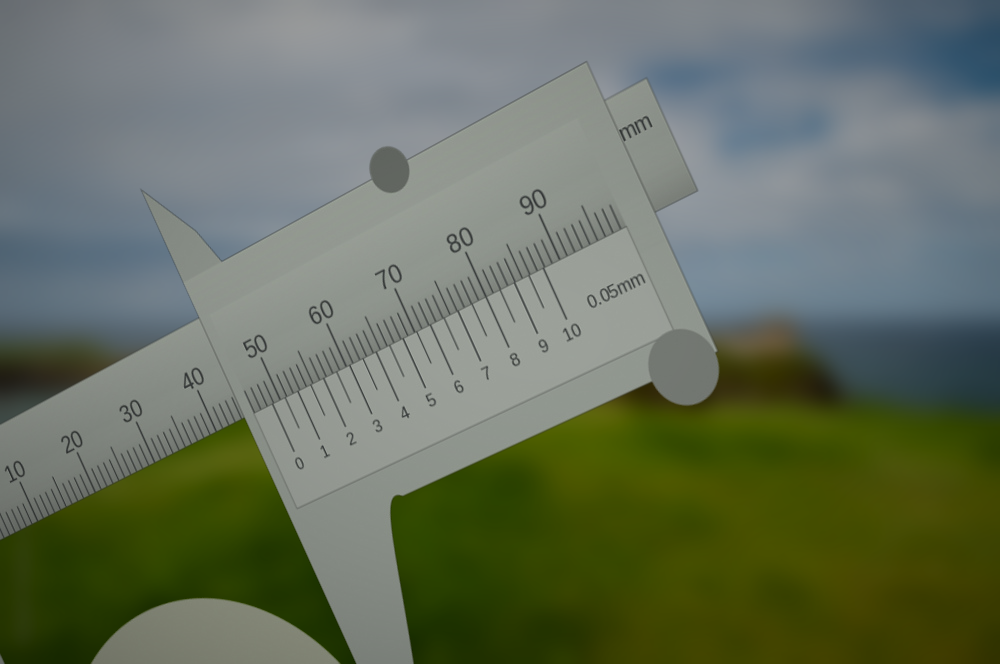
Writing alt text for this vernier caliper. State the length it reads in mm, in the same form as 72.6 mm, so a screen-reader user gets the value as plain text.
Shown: 48.8 mm
